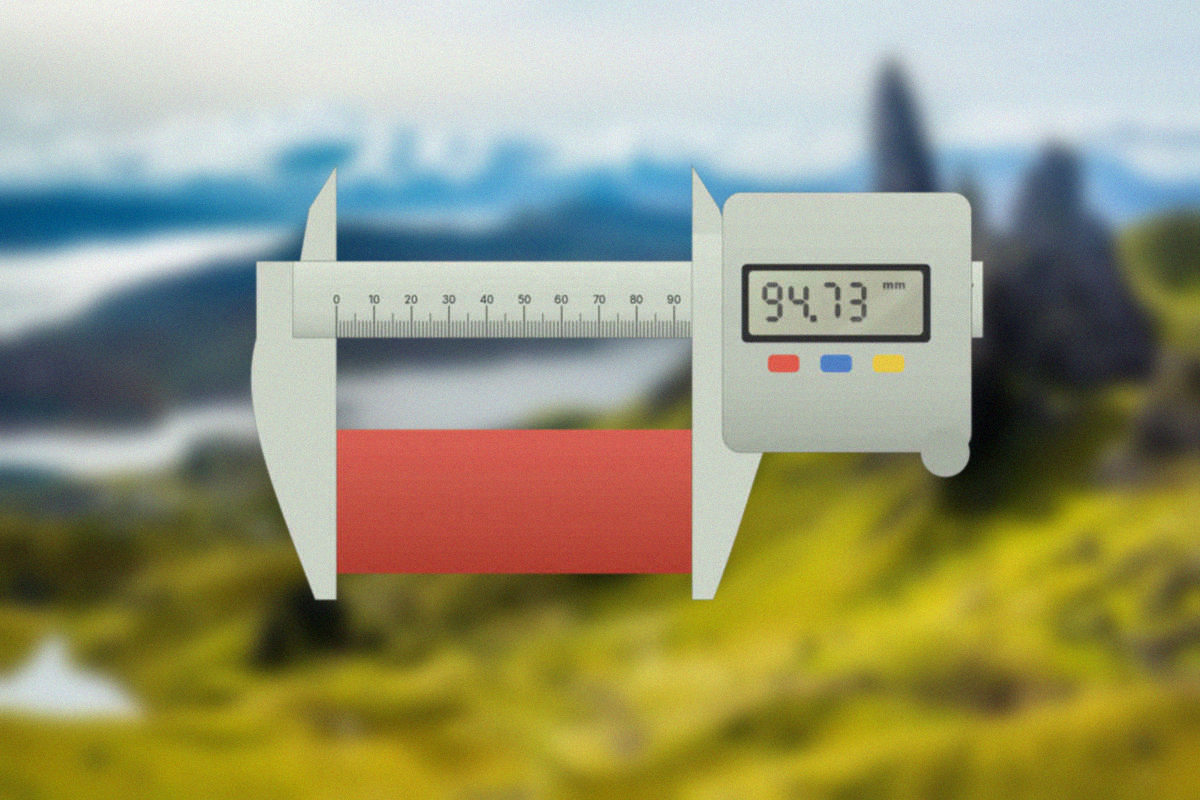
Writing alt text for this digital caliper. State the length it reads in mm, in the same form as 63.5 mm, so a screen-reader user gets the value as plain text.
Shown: 94.73 mm
